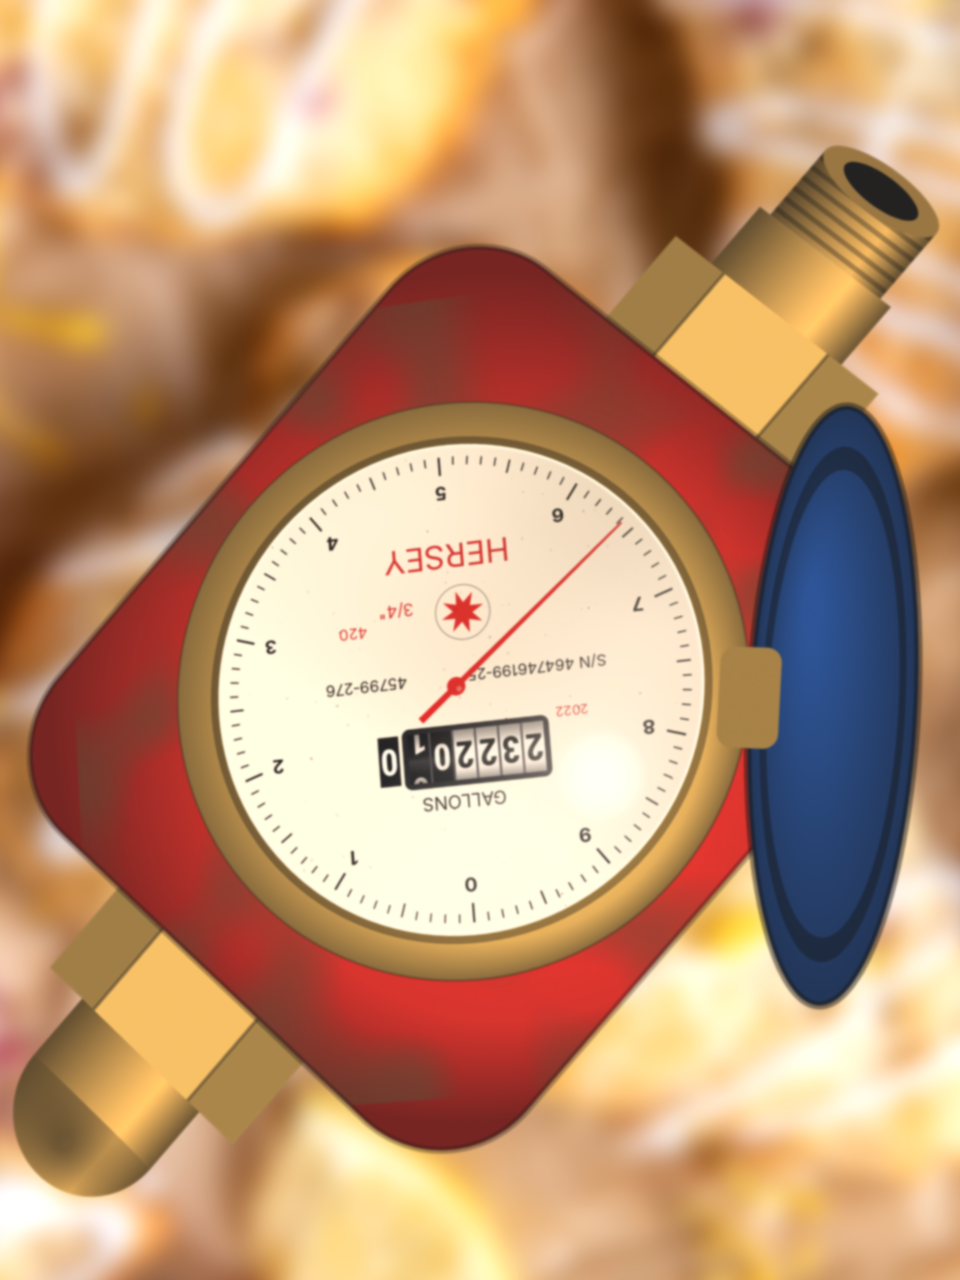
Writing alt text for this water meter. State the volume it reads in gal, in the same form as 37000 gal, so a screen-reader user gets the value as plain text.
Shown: 2322006.4 gal
